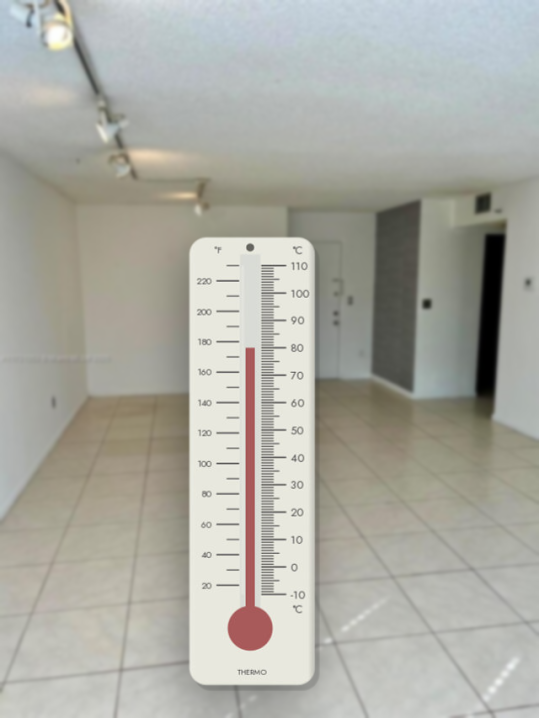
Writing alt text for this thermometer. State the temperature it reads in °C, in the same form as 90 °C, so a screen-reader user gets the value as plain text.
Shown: 80 °C
